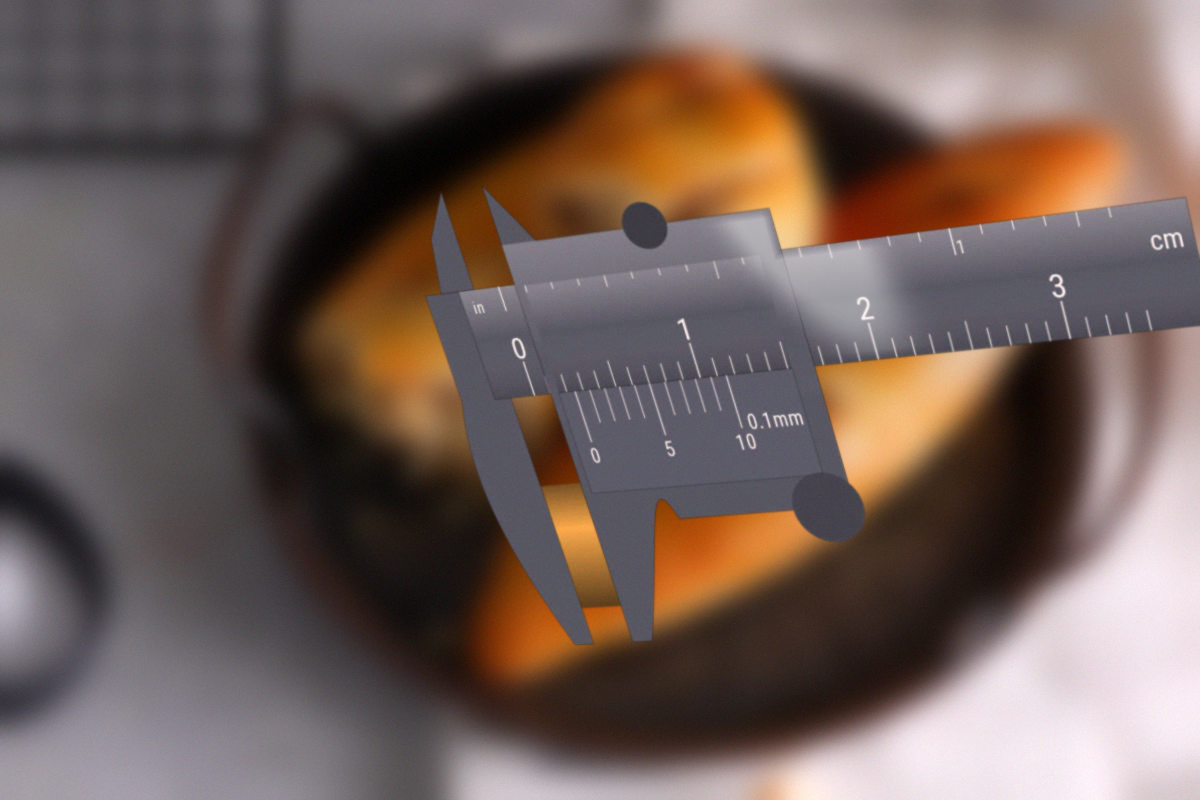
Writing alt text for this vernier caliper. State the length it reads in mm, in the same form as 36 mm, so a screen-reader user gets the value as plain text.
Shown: 2.5 mm
